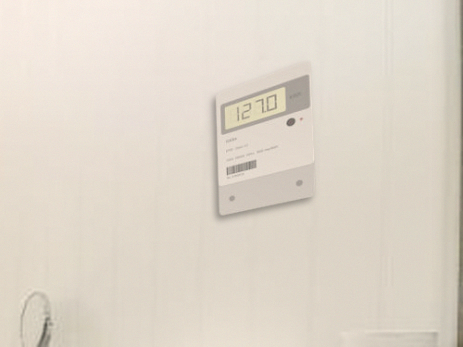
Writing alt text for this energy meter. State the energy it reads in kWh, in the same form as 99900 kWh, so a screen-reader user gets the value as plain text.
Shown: 127.0 kWh
